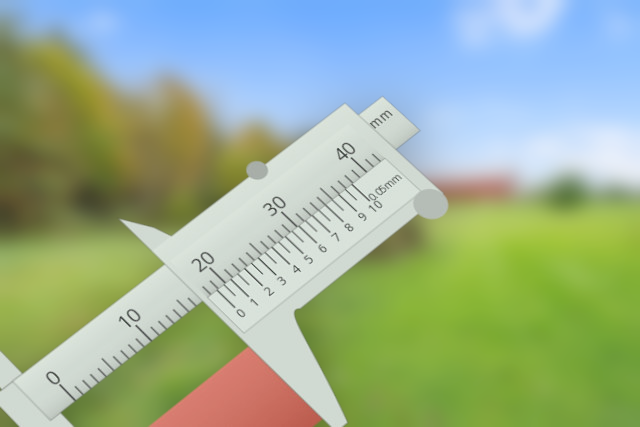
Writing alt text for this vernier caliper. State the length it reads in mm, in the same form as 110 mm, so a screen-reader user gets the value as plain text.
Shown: 18.8 mm
